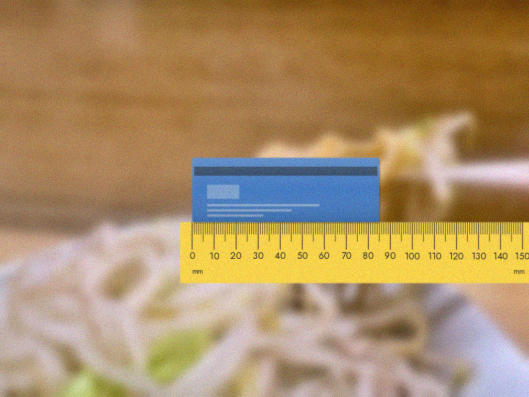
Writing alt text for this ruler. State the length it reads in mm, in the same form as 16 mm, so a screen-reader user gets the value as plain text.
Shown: 85 mm
